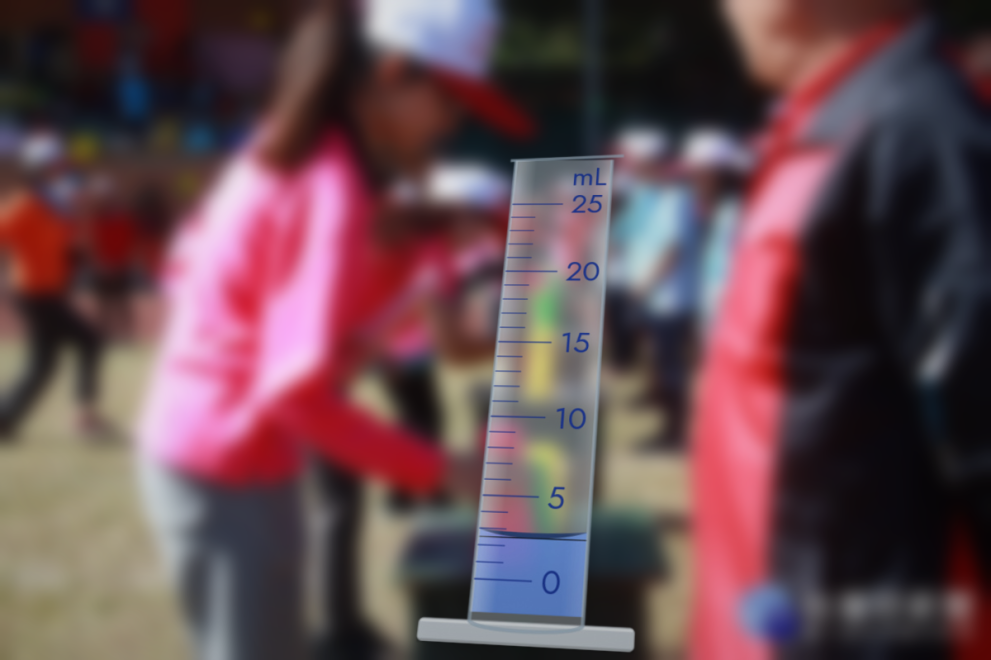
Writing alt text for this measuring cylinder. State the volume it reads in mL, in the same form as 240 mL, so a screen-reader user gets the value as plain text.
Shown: 2.5 mL
